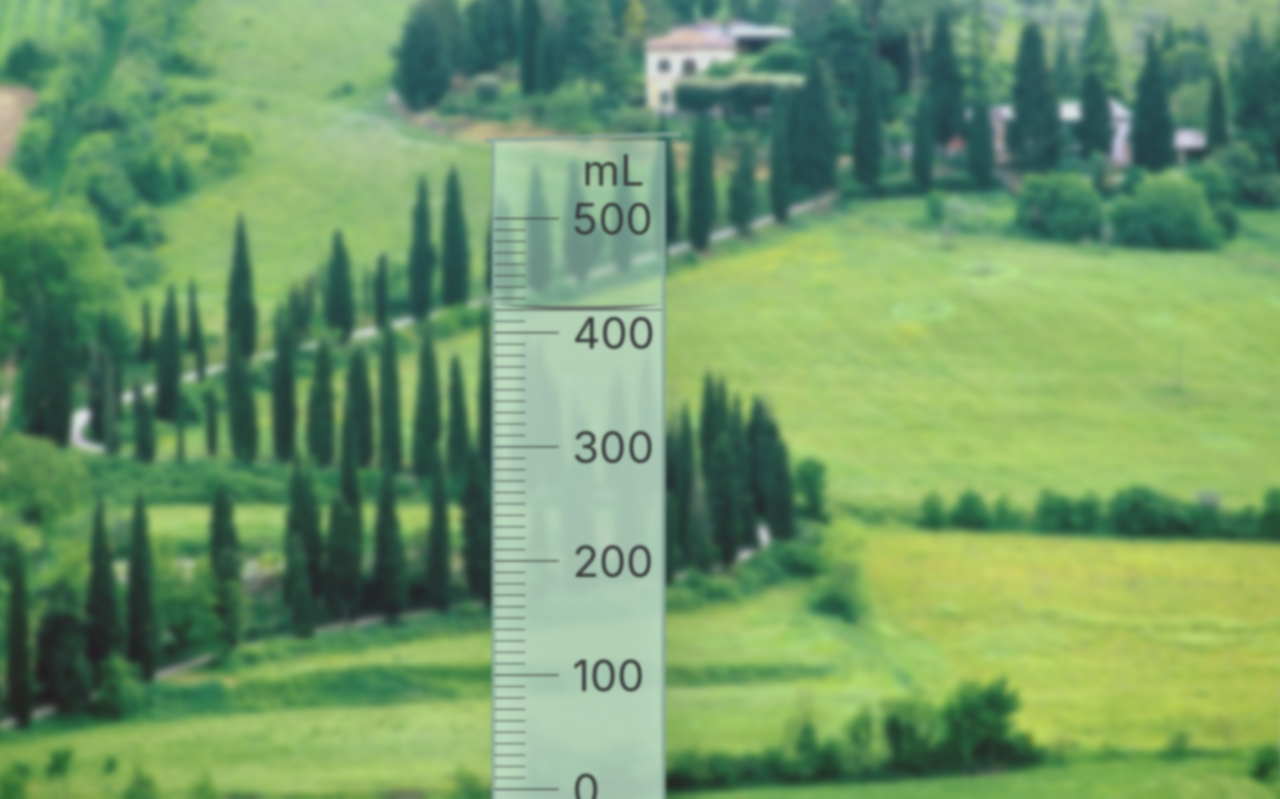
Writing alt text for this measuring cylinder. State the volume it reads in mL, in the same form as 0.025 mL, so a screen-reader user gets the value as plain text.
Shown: 420 mL
